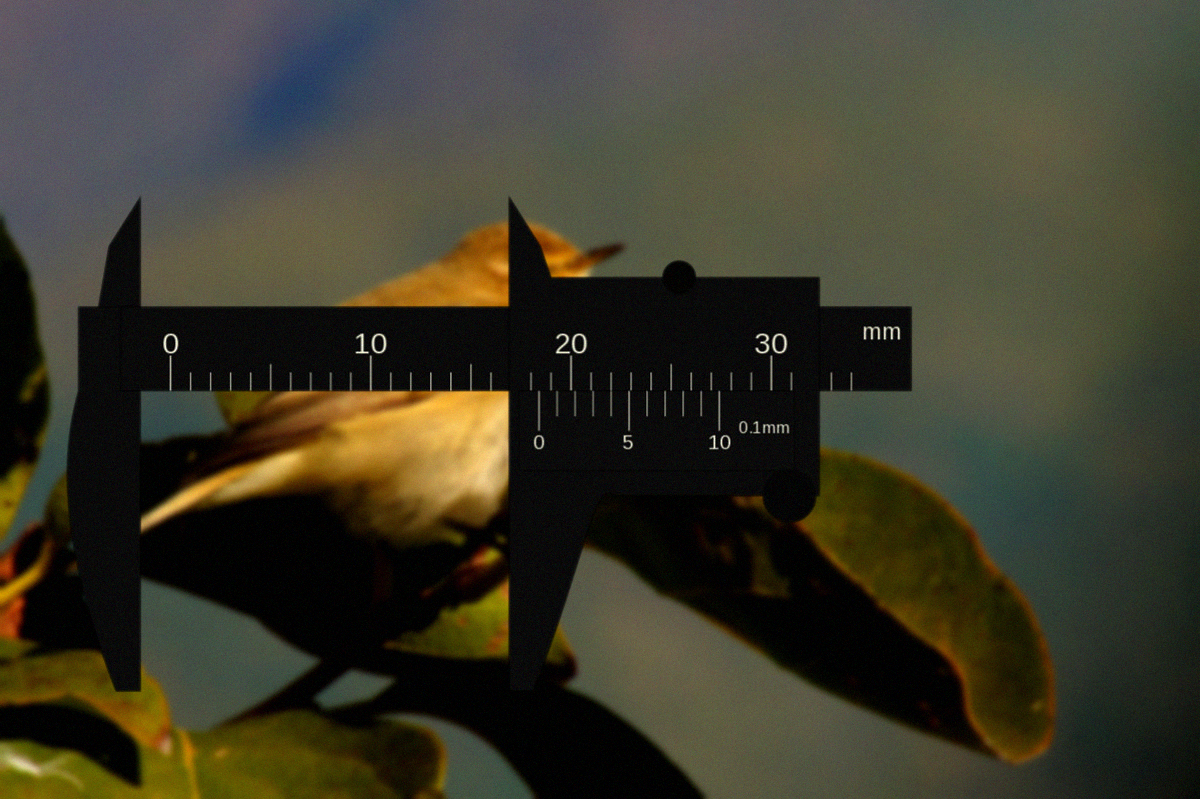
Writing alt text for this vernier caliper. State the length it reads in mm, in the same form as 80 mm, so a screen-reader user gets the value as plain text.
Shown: 18.4 mm
